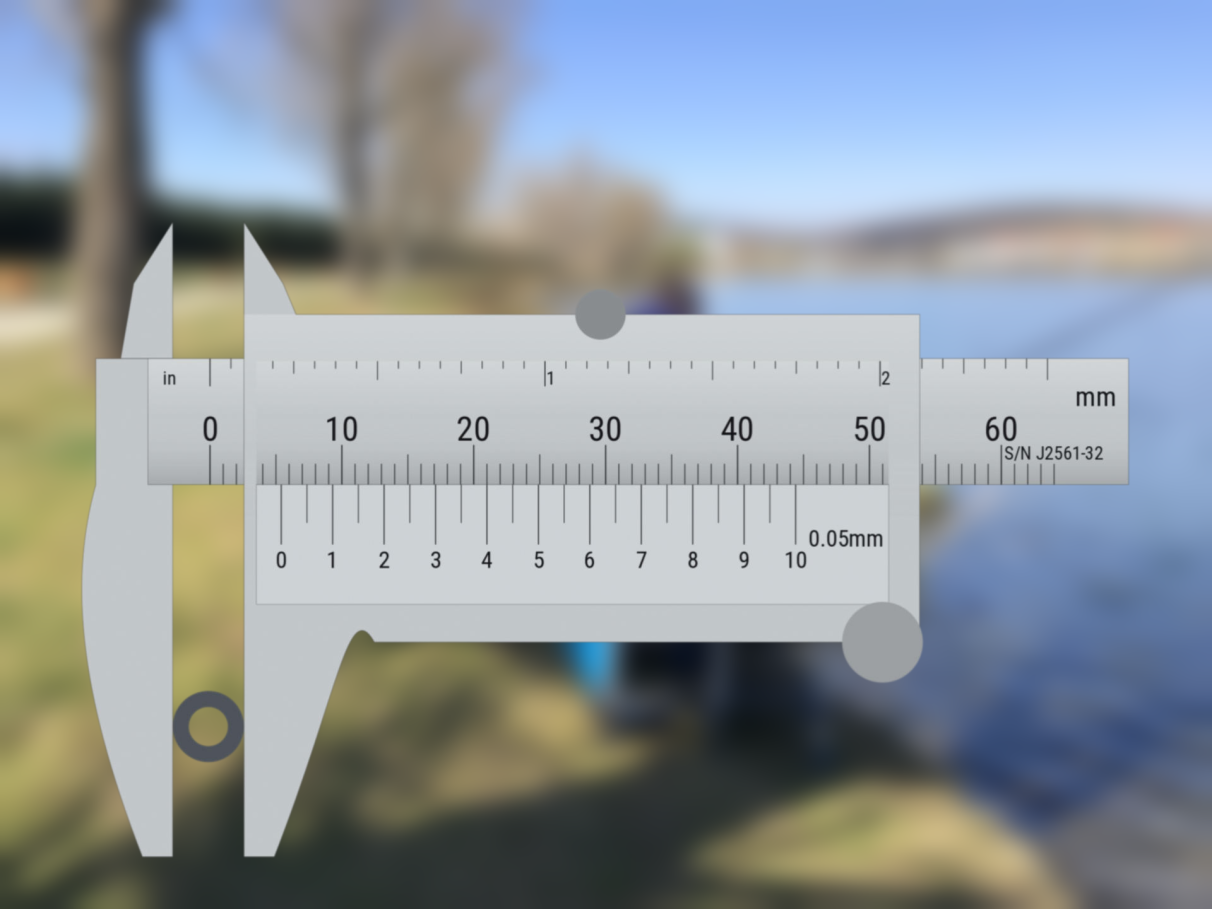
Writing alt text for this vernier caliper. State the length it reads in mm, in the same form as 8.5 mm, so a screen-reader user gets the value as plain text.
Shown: 5.4 mm
